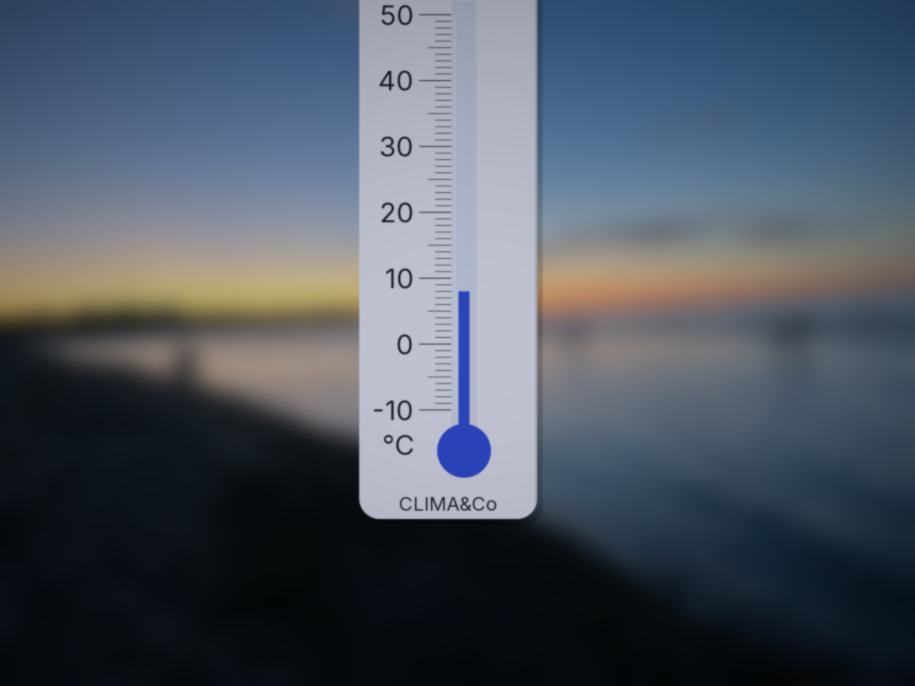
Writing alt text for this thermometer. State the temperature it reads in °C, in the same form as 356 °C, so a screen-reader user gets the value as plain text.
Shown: 8 °C
